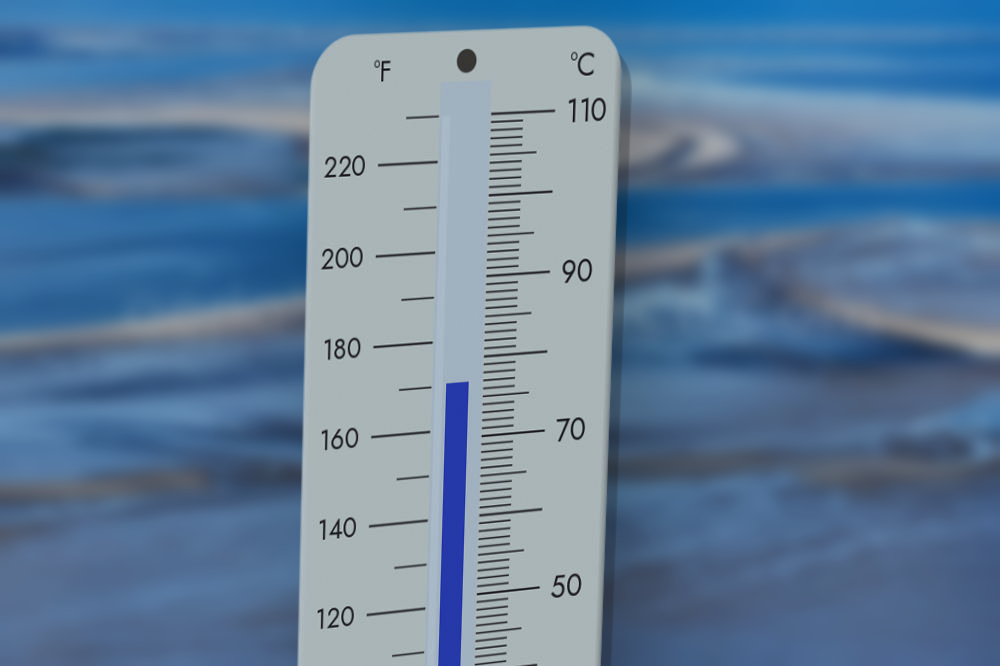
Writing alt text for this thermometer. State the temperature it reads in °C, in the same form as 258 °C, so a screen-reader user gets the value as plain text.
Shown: 77 °C
